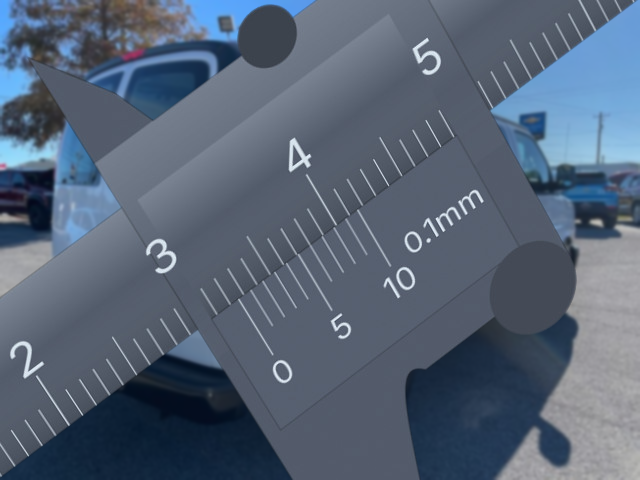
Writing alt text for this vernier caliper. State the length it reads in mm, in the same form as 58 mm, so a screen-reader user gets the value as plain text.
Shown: 32.6 mm
